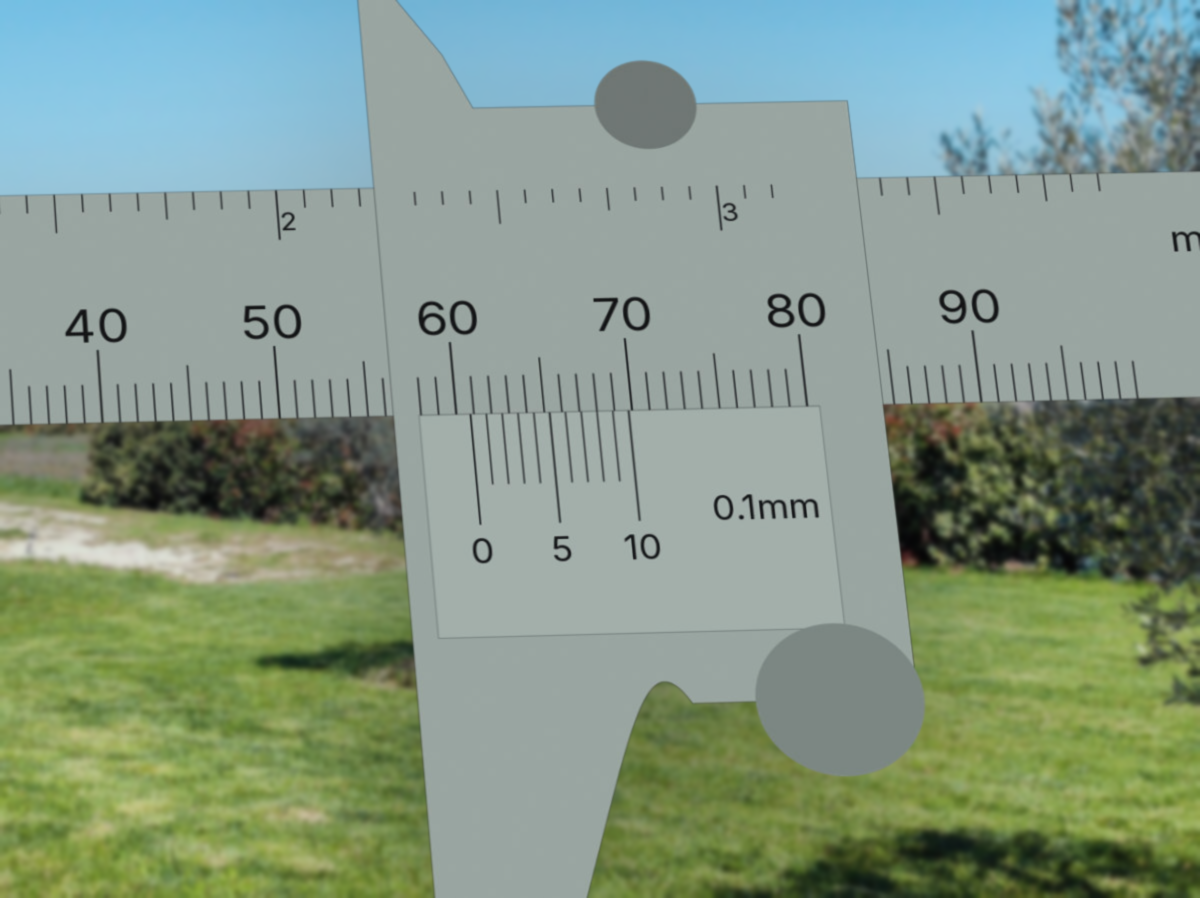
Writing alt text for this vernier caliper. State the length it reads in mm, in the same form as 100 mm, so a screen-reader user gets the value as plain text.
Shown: 60.8 mm
